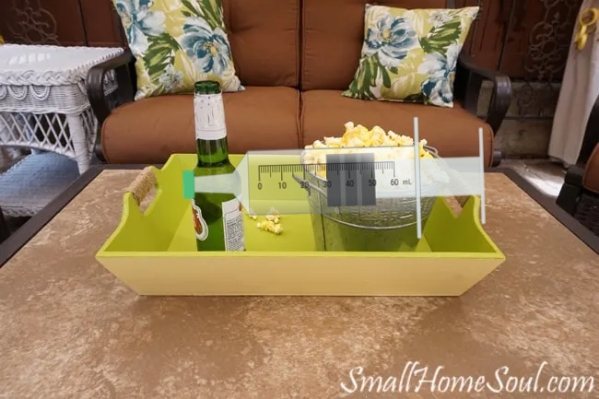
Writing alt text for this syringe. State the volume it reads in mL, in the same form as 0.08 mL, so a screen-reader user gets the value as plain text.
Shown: 30 mL
